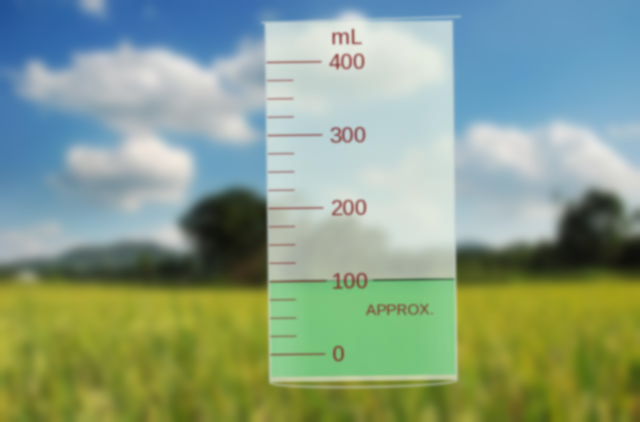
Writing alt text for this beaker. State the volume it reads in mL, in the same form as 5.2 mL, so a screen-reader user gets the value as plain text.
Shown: 100 mL
